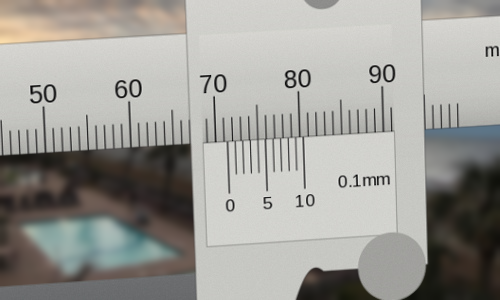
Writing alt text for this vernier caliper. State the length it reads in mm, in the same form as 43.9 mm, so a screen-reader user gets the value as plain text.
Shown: 71.4 mm
